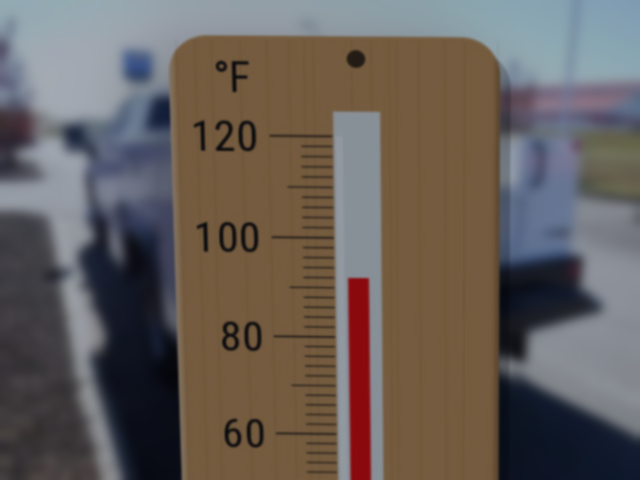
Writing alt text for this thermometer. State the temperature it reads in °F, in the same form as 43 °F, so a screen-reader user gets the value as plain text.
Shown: 92 °F
